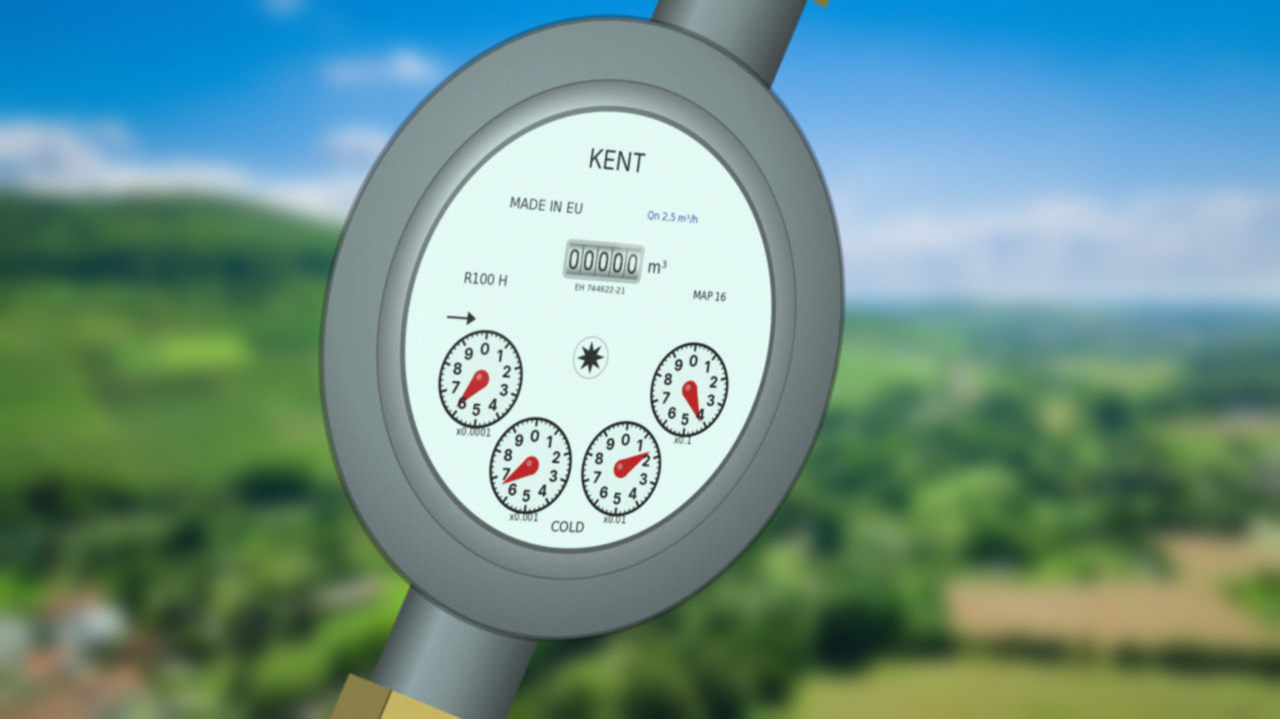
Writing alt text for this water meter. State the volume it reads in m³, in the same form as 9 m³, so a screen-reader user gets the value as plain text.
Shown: 0.4166 m³
